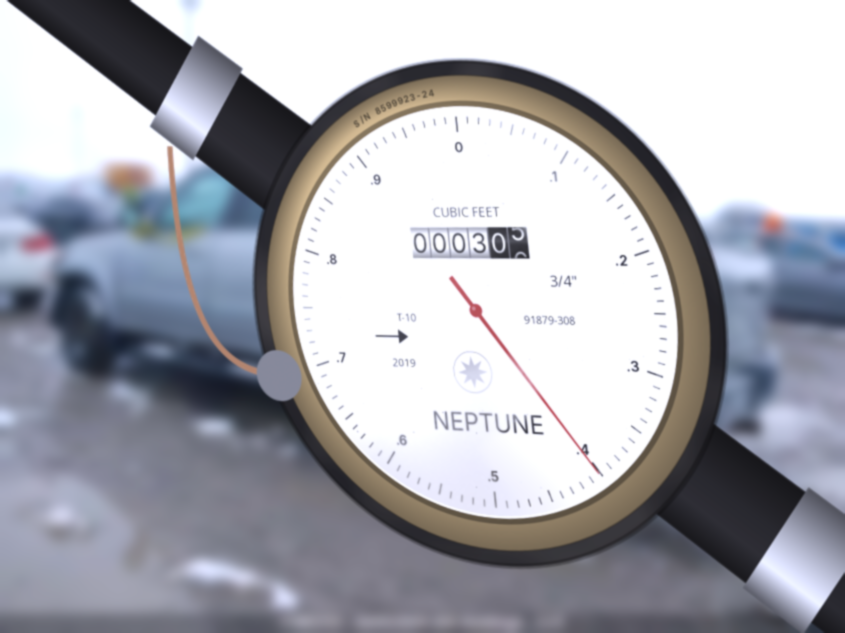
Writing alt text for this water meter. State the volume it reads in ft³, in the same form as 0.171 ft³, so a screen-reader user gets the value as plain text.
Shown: 305.40 ft³
